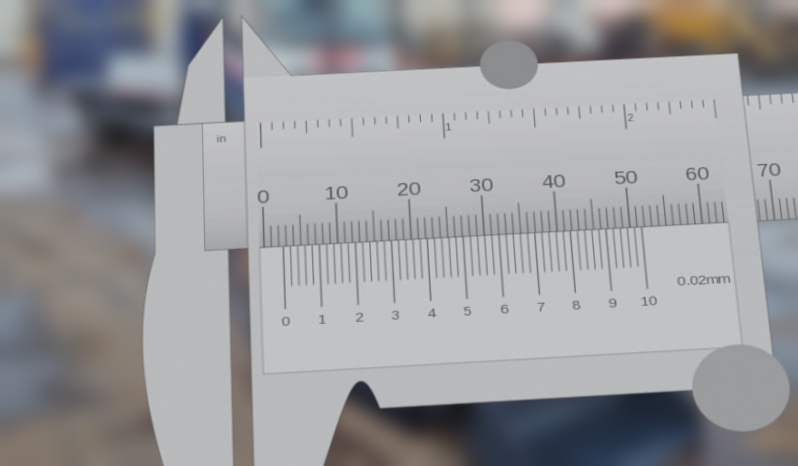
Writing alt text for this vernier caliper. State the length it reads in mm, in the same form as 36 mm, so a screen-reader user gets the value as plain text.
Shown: 2.6 mm
